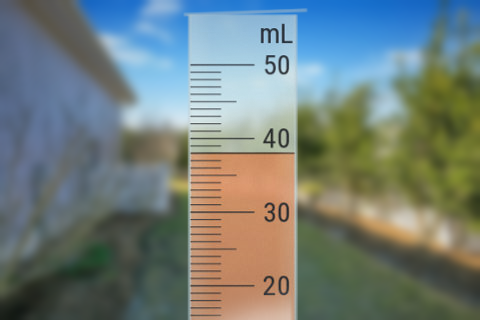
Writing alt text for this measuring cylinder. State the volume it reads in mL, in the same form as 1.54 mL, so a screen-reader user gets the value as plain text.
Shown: 38 mL
